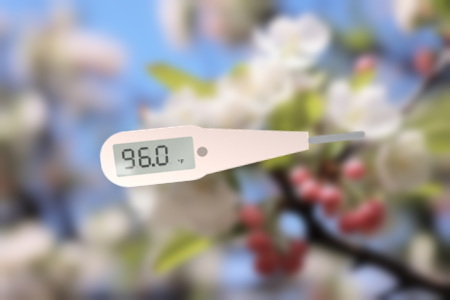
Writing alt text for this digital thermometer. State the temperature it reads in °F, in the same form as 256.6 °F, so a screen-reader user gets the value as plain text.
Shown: 96.0 °F
